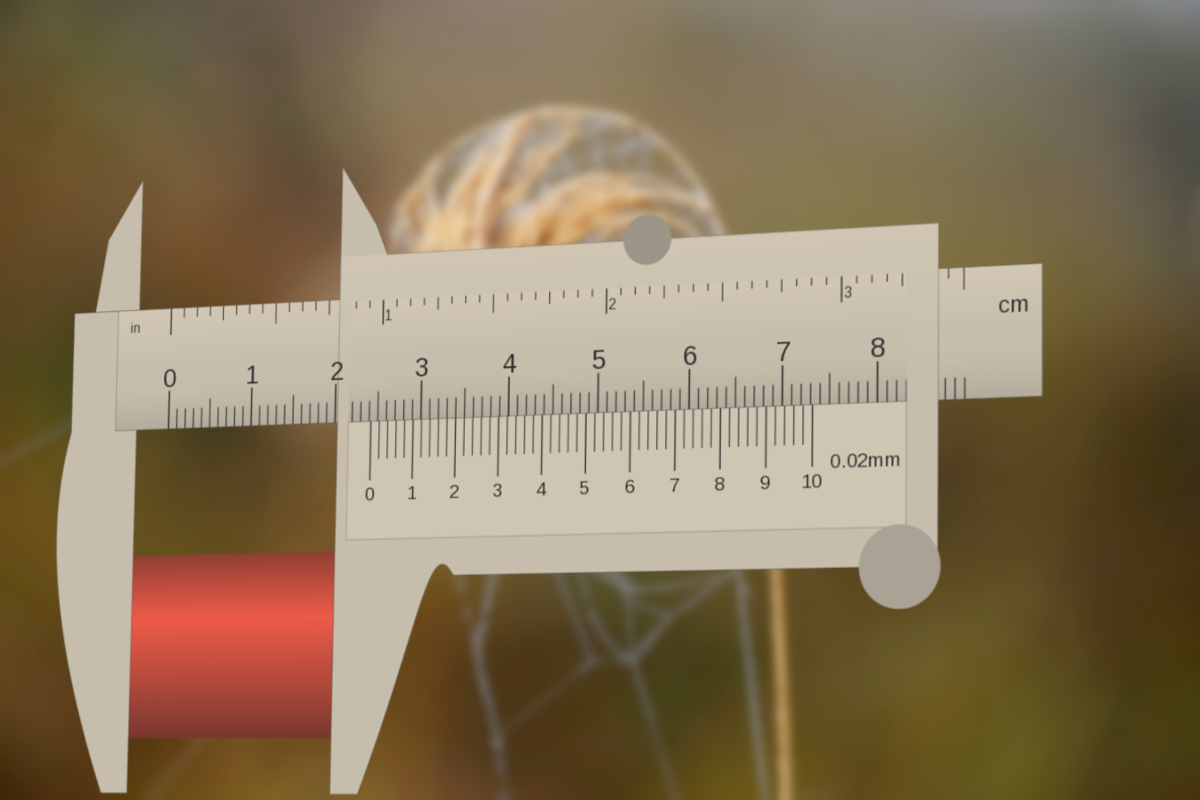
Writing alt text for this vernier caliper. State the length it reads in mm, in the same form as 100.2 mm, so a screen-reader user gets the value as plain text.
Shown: 24.2 mm
